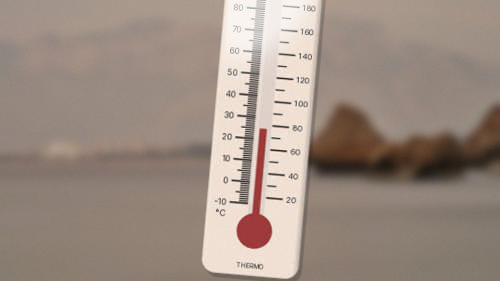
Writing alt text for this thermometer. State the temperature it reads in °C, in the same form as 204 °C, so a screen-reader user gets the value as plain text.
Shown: 25 °C
